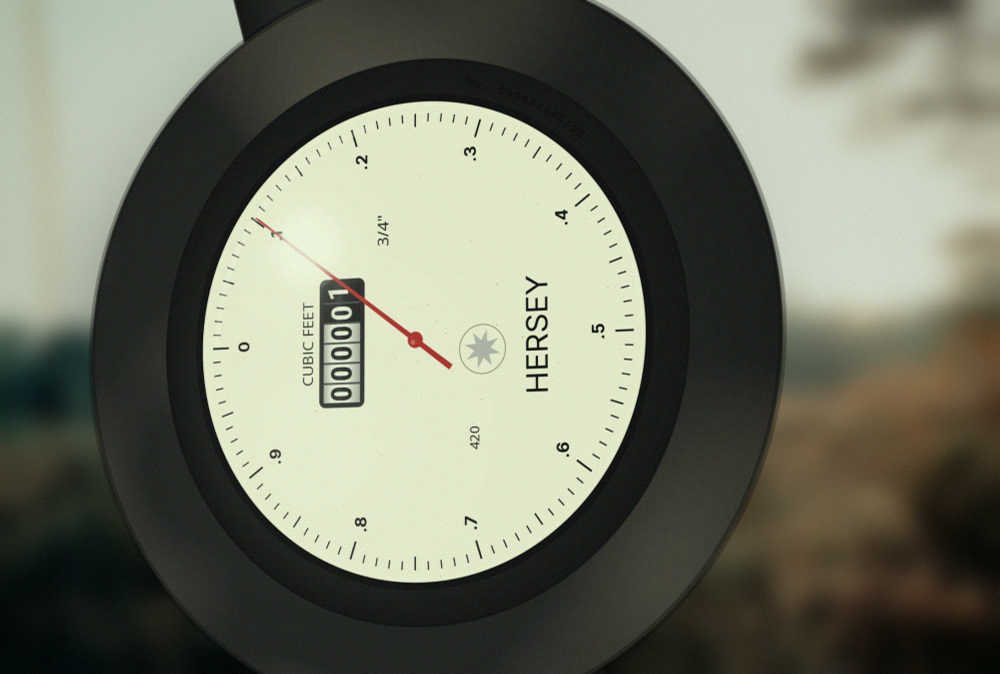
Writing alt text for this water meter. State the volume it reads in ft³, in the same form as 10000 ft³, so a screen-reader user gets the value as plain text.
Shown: 1.10 ft³
